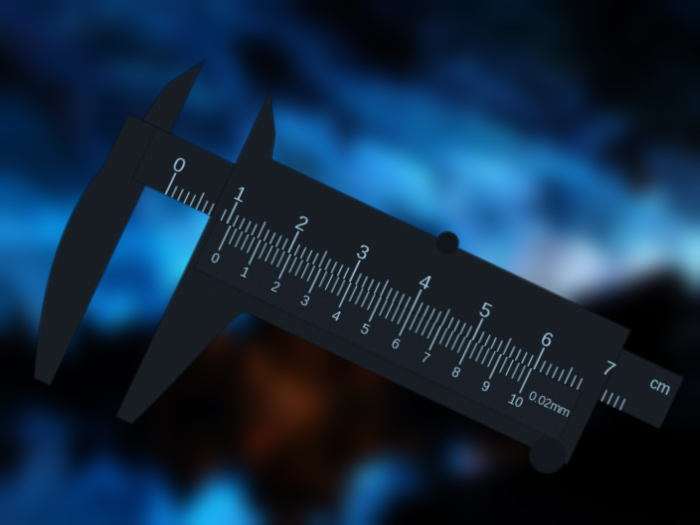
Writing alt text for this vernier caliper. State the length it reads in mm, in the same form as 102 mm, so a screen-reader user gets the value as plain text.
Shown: 10.6 mm
